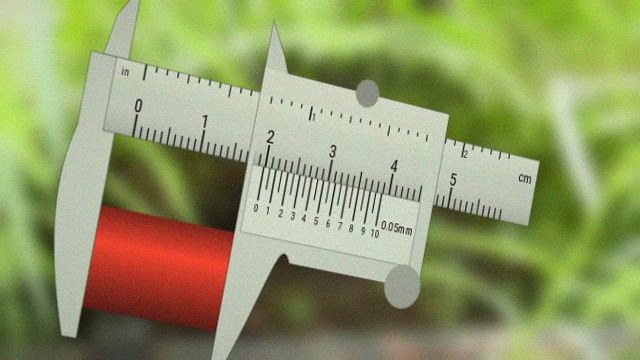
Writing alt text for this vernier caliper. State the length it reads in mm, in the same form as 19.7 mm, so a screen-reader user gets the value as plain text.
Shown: 19.8 mm
